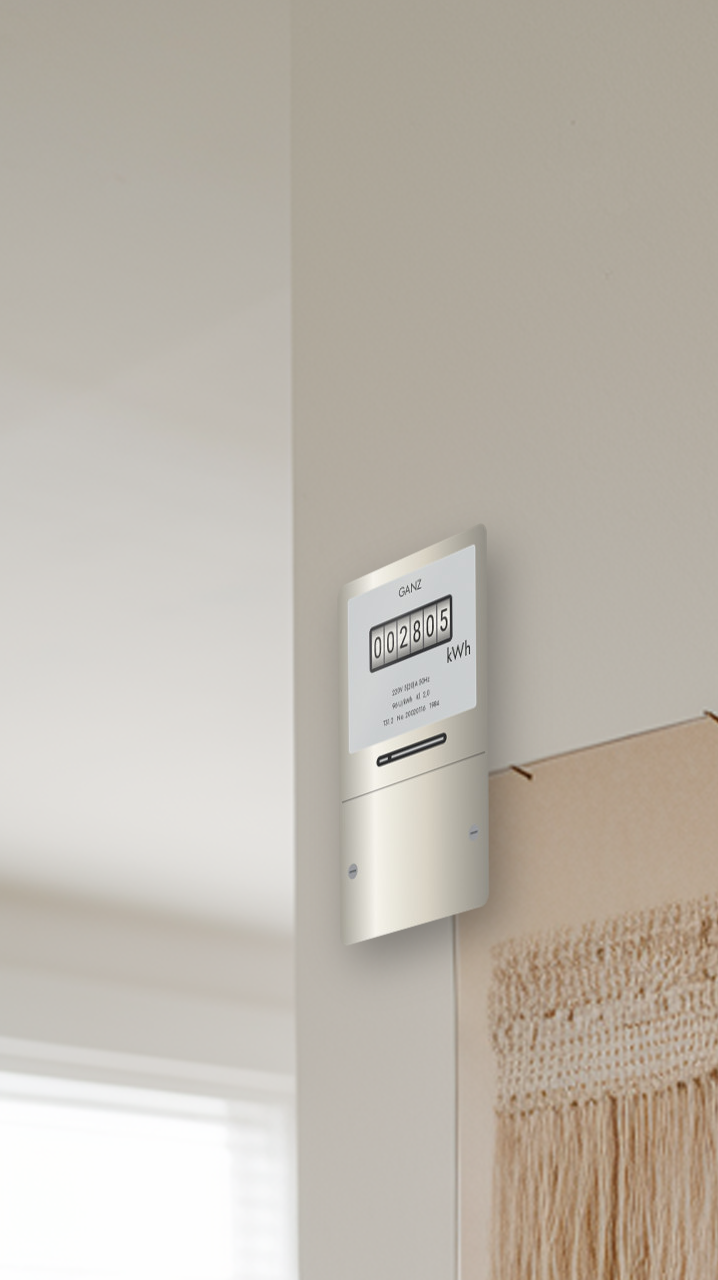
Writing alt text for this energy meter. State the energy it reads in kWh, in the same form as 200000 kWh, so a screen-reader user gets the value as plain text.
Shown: 2805 kWh
